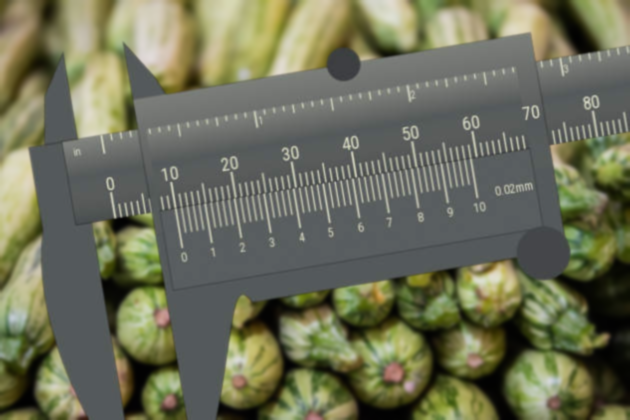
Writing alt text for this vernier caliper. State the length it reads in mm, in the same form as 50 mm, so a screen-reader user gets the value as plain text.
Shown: 10.0 mm
